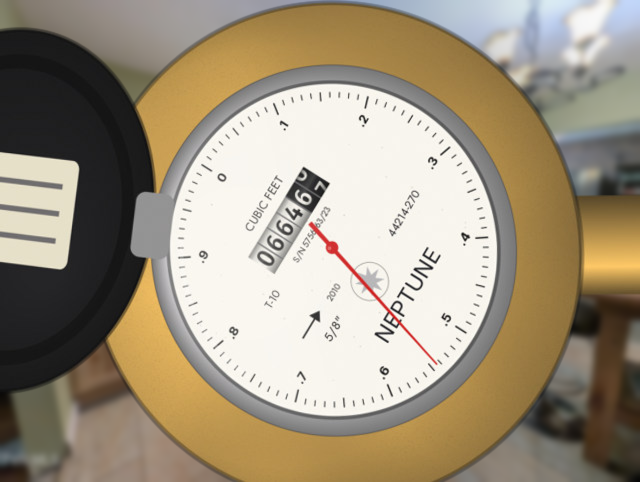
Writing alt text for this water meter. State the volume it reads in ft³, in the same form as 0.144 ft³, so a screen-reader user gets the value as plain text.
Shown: 66466.54 ft³
